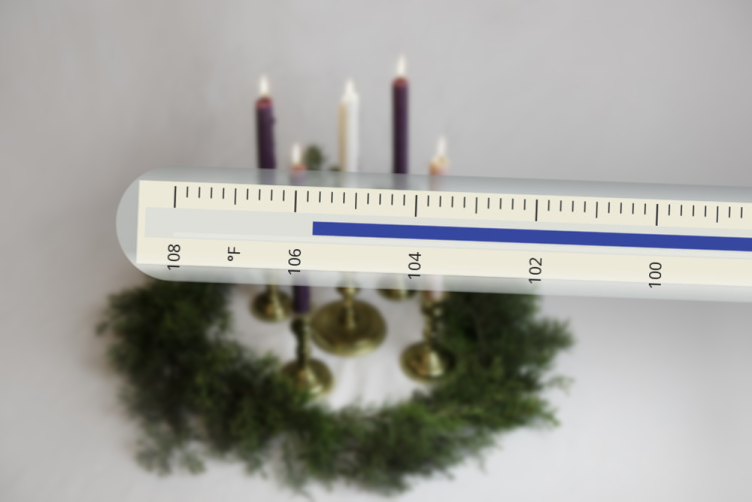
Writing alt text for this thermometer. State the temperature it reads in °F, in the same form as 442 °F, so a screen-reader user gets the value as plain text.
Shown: 105.7 °F
